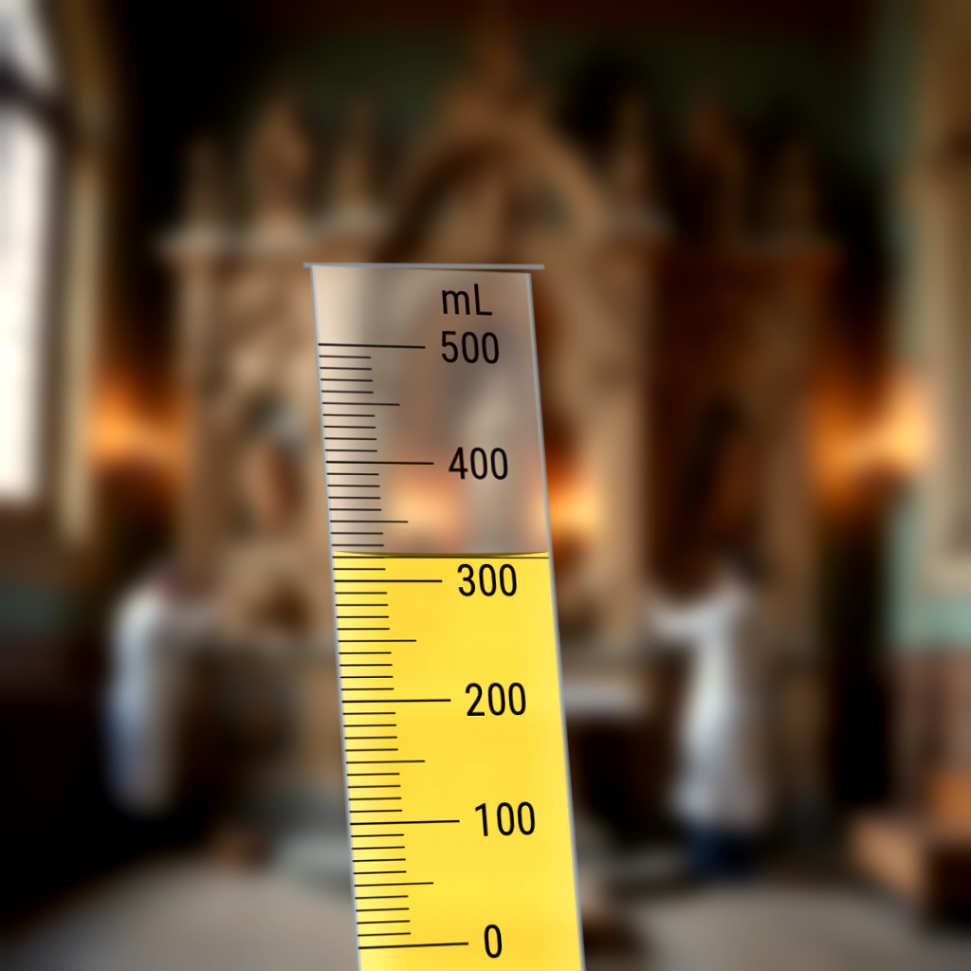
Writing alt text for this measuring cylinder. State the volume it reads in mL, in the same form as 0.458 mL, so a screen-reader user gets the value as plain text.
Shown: 320 mL
